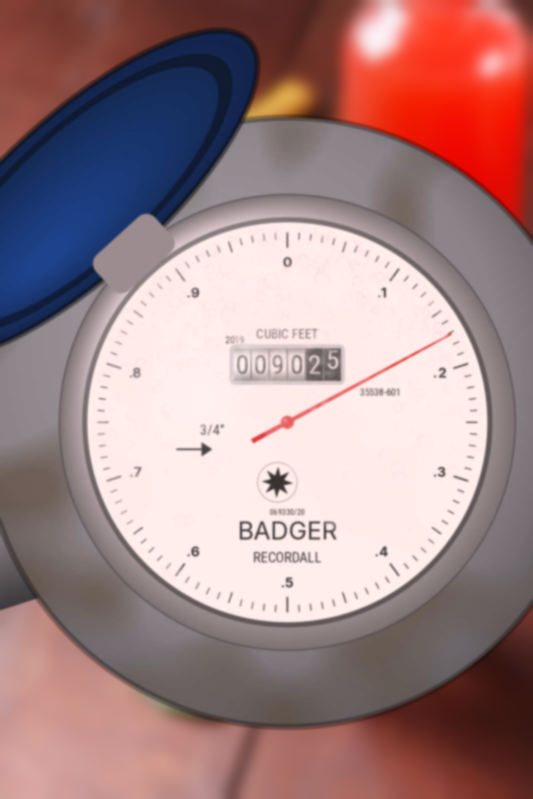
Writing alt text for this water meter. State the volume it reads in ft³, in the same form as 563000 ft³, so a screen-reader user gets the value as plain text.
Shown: 9025.17 ft³
